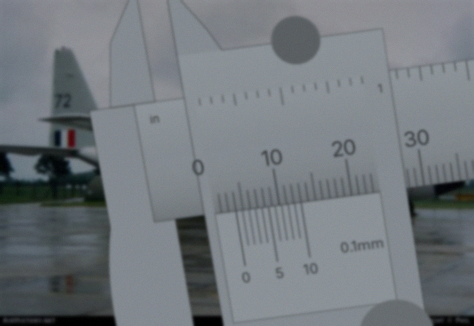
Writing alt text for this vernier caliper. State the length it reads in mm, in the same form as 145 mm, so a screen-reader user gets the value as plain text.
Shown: 4.0 mm
